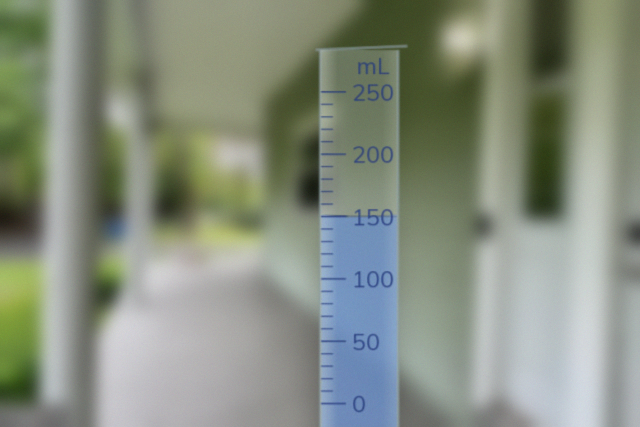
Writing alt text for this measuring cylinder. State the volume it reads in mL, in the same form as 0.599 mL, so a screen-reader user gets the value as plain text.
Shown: 150 mL
